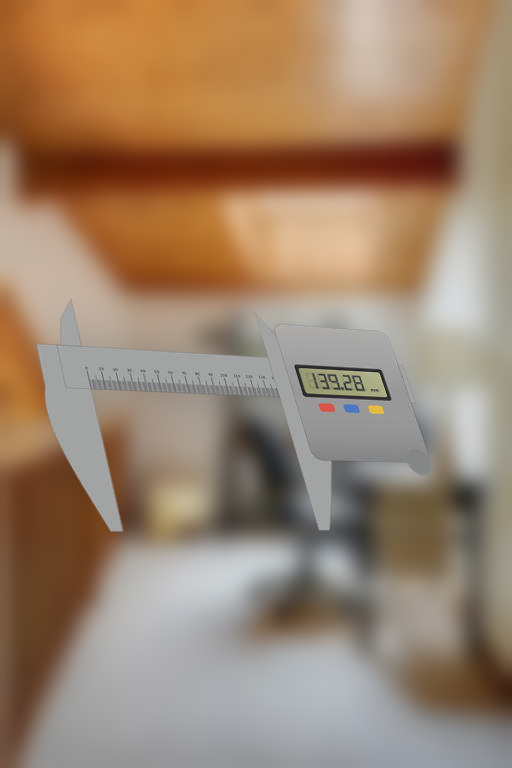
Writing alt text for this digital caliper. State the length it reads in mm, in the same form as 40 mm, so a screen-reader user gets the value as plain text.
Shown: 139.28 mm
